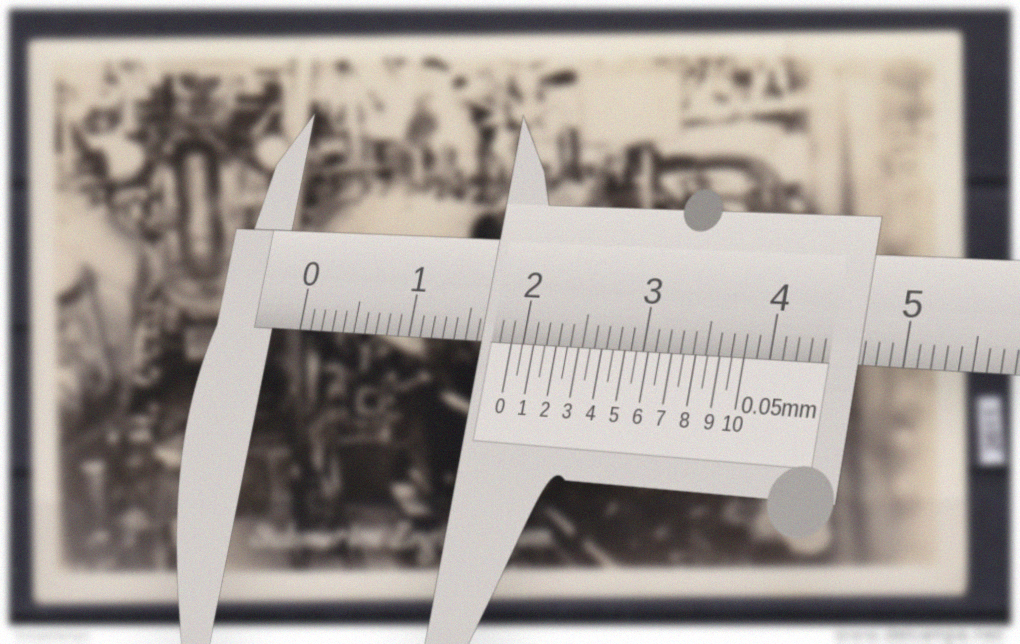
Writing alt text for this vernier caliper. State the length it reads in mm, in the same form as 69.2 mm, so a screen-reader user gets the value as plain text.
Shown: 19.0 mm
